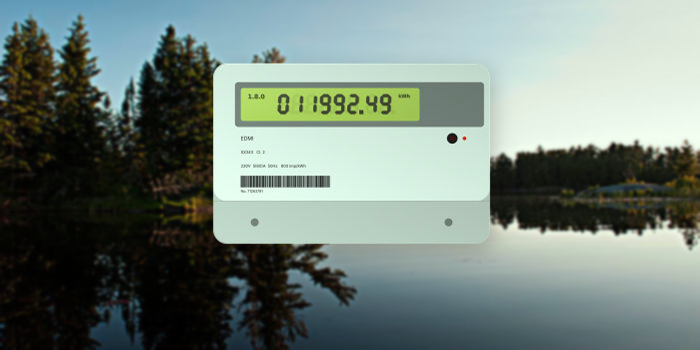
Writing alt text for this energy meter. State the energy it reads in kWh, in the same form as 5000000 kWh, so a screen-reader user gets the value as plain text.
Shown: 11992.49 kWh
